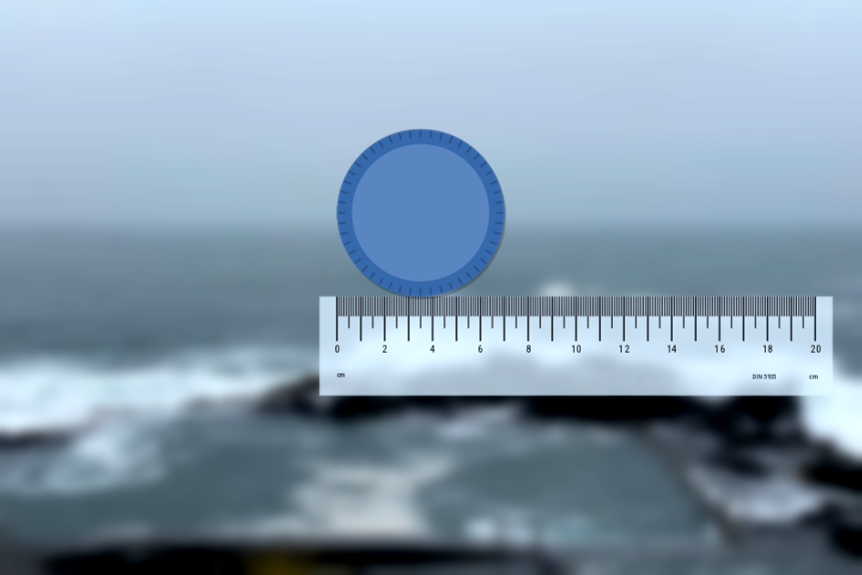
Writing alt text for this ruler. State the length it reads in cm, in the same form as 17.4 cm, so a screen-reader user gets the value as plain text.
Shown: 7 cm
